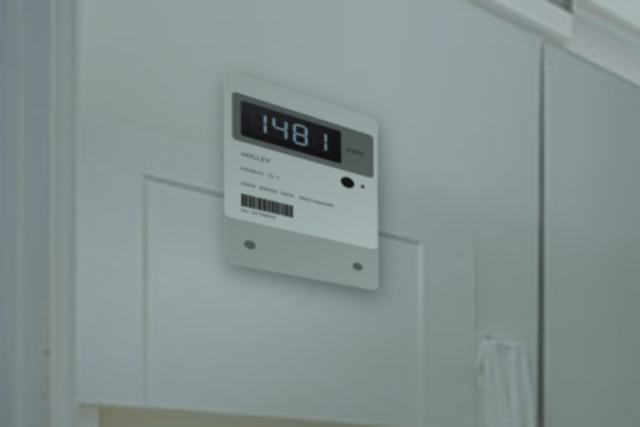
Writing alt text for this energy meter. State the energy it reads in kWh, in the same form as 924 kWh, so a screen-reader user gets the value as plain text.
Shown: 1481 kWh
